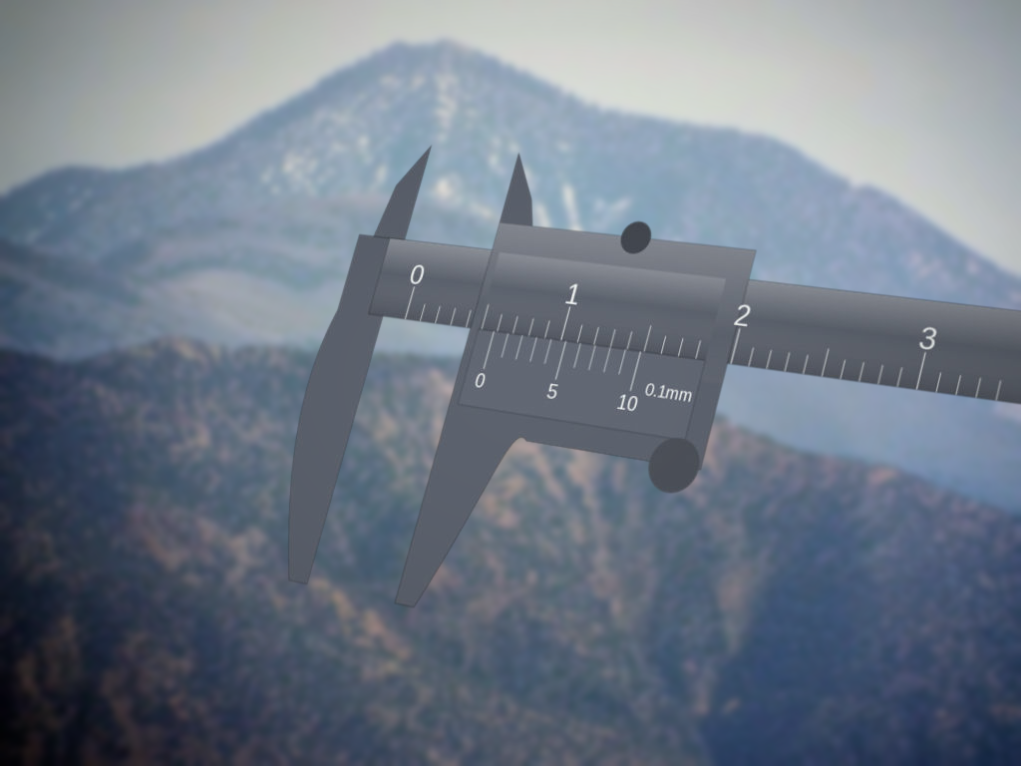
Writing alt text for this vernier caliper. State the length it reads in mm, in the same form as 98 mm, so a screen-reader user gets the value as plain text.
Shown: 5.8 mm
